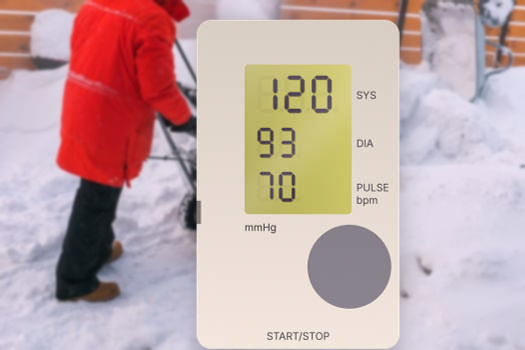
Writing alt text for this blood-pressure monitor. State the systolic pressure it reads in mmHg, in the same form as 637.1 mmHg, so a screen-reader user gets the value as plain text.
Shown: 120 mmHg
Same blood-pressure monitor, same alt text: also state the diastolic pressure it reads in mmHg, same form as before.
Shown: 93 mmHg
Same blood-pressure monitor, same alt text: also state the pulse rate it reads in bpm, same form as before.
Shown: 70 bpm
